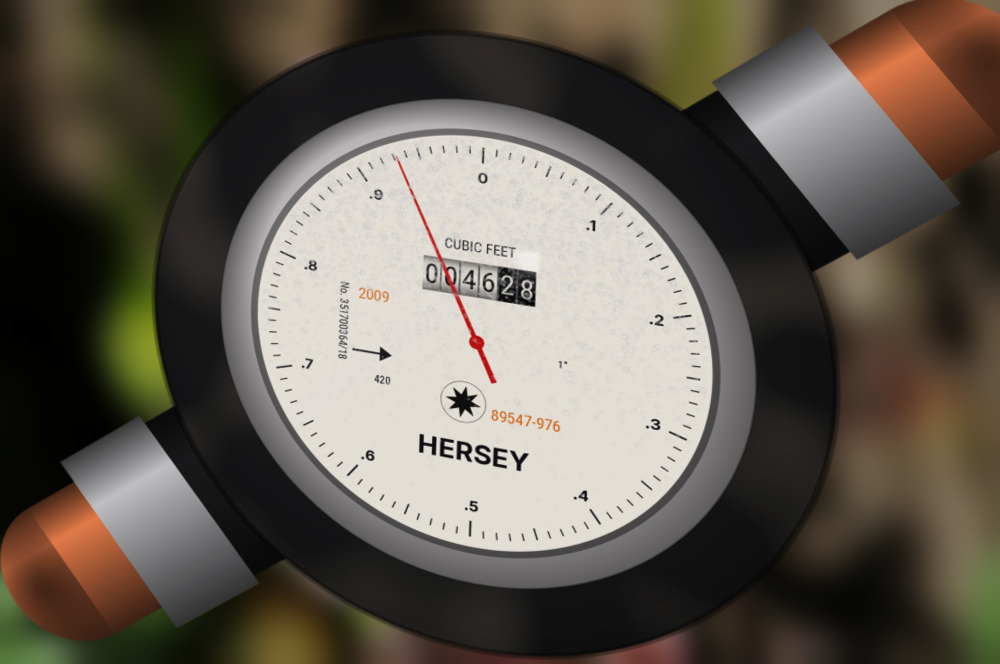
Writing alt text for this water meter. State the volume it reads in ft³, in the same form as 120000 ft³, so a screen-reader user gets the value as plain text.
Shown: 4627.93 ft³
